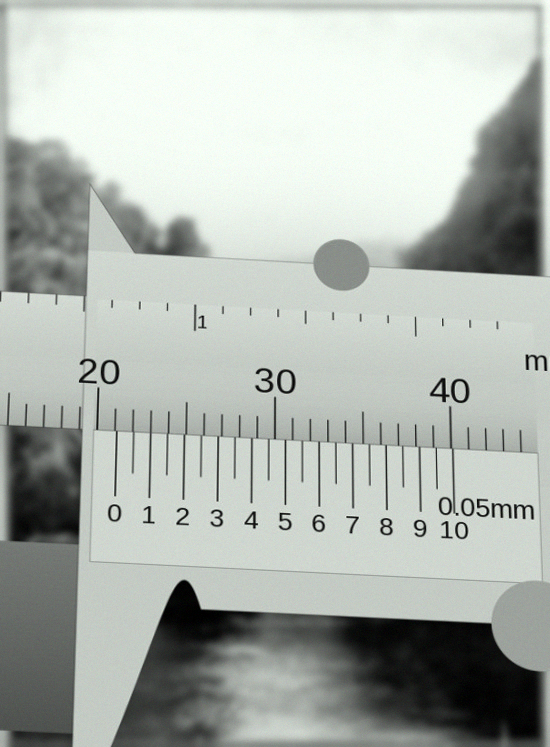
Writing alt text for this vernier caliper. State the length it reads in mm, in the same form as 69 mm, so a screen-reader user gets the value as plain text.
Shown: 21.1 mm
